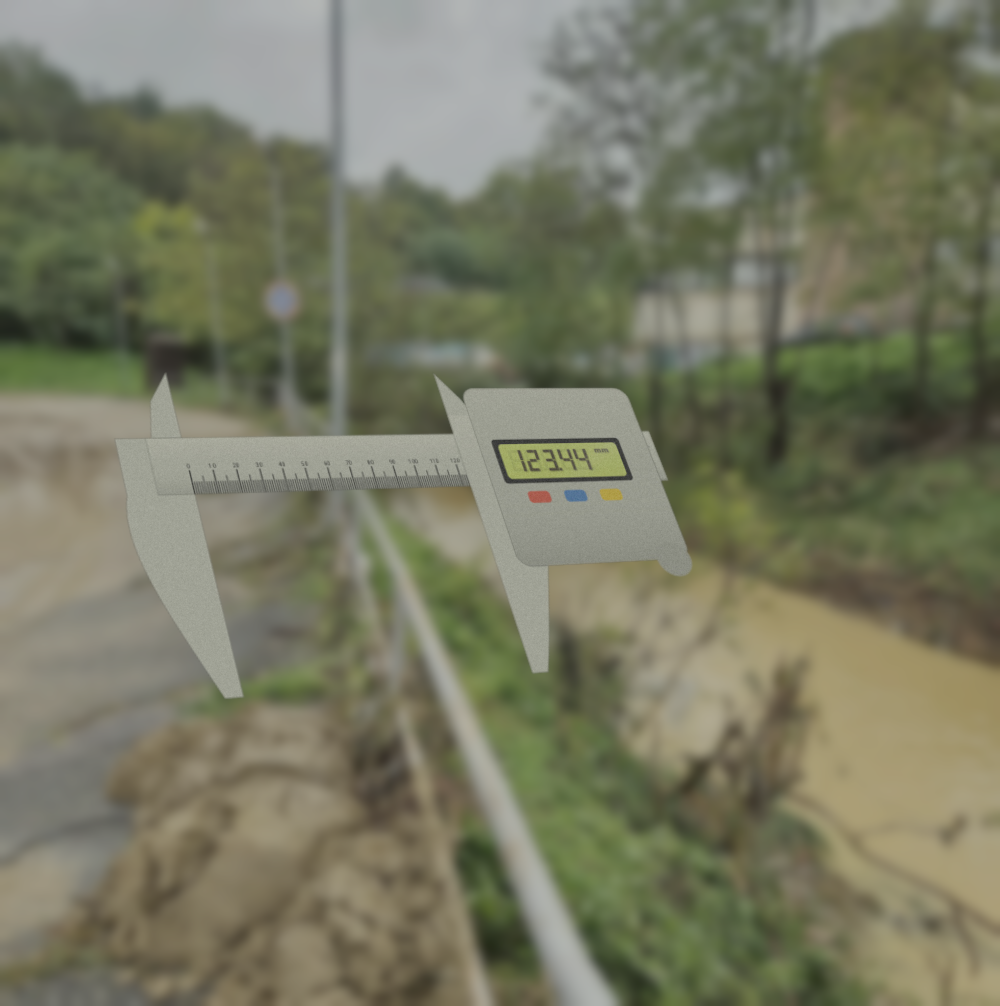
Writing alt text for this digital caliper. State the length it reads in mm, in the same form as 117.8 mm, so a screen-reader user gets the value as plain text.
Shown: 123.44 mm
